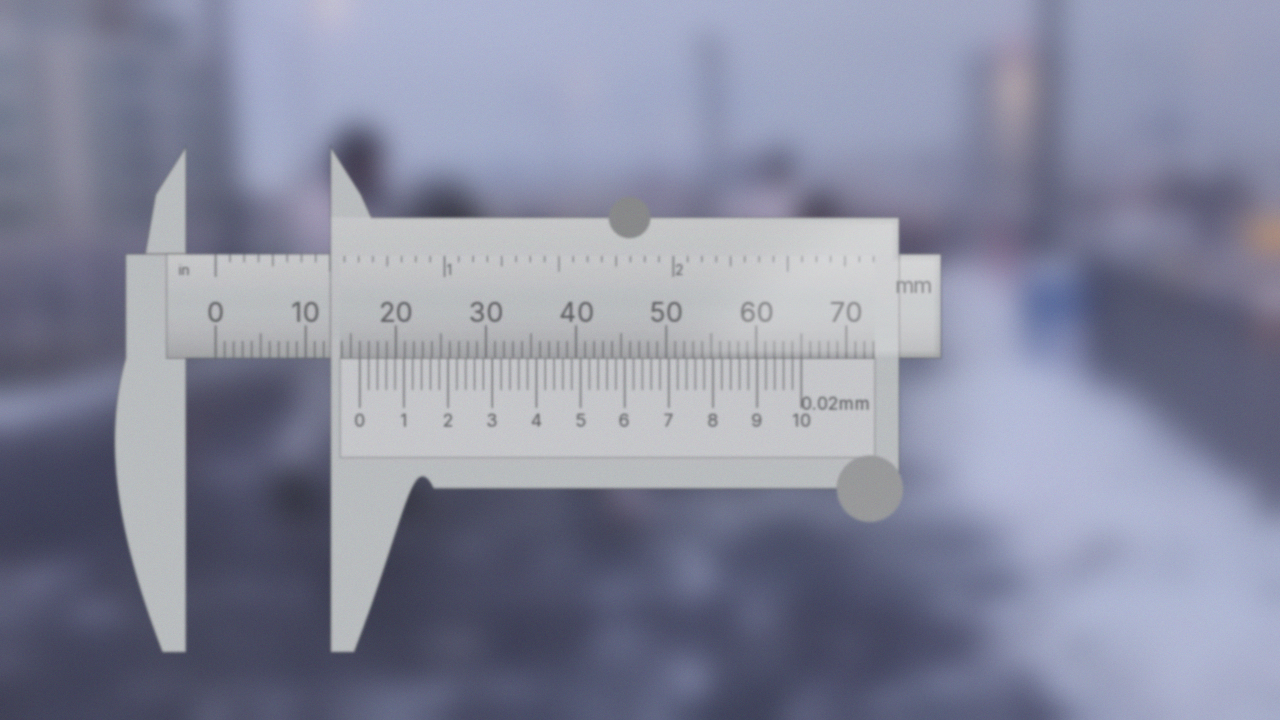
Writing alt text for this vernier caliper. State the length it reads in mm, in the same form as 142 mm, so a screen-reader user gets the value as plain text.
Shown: 16.0 mm
